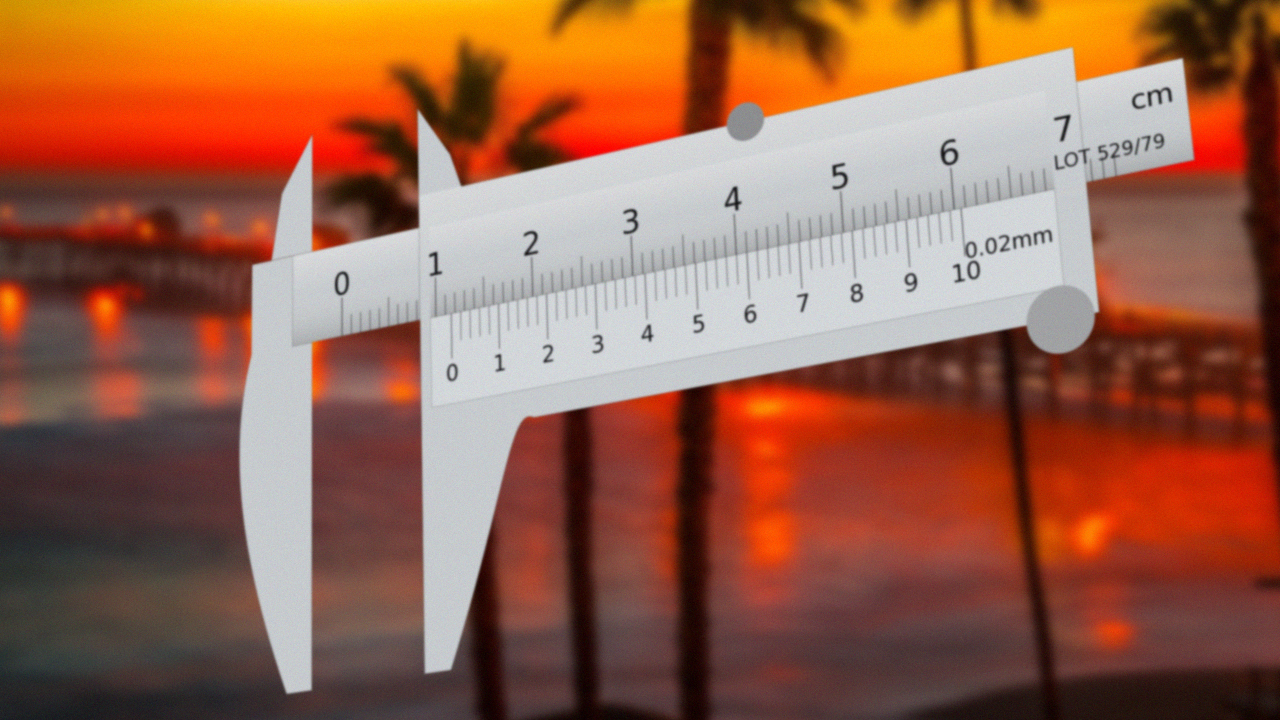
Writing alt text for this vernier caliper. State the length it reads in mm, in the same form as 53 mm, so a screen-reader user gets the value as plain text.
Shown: 11.6 mm
